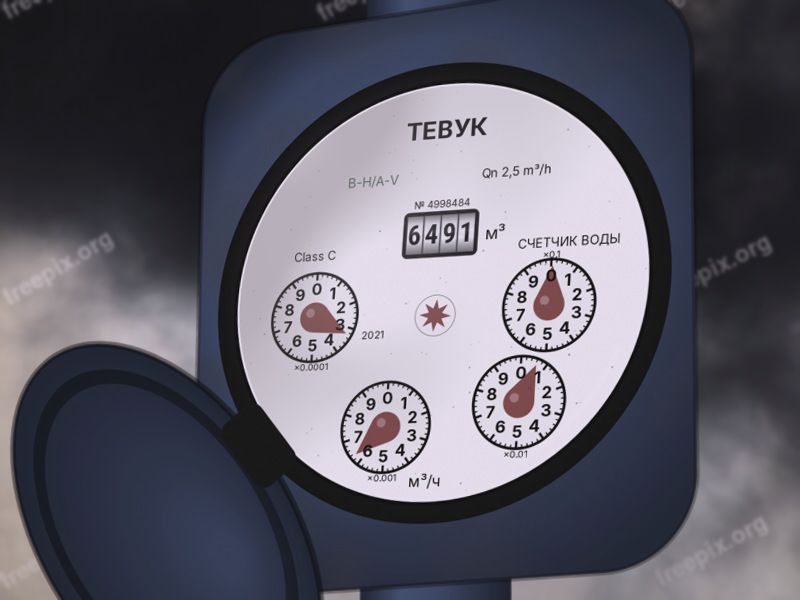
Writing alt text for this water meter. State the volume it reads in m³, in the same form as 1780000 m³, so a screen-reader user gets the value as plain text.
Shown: 6491.0063 m³
